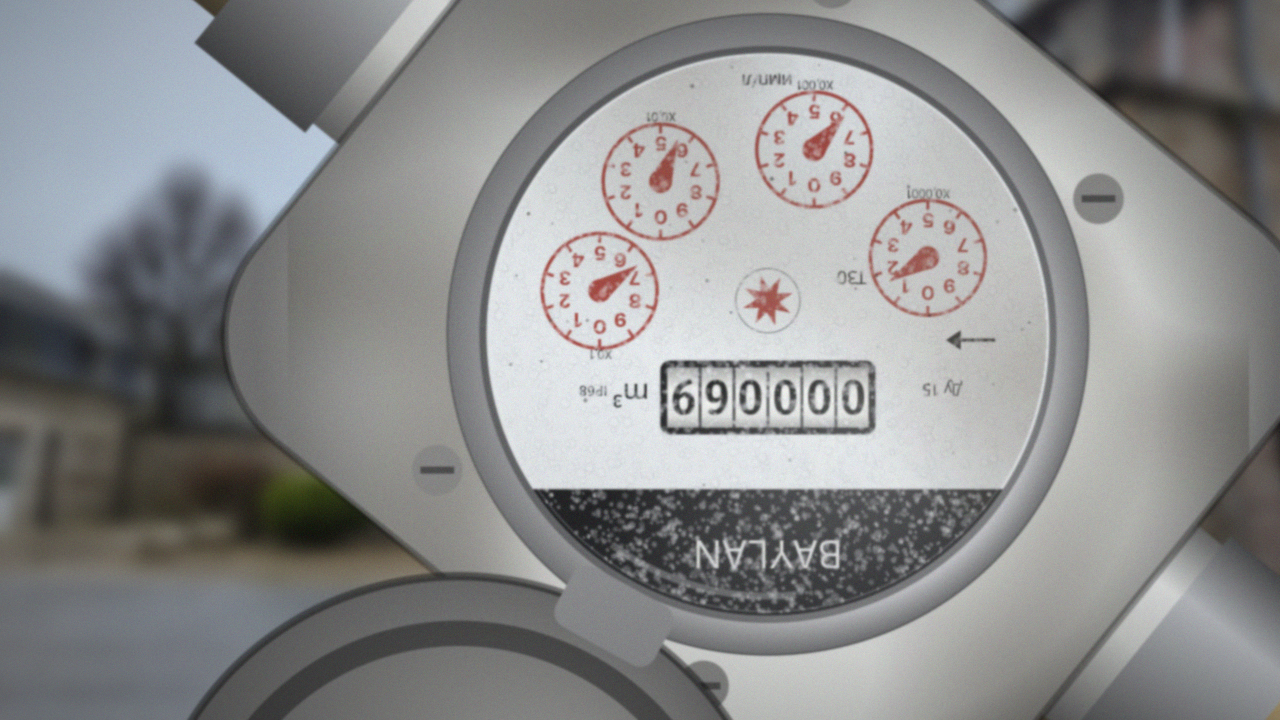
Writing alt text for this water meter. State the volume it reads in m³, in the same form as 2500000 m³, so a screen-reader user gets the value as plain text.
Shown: 69.6561 m³
